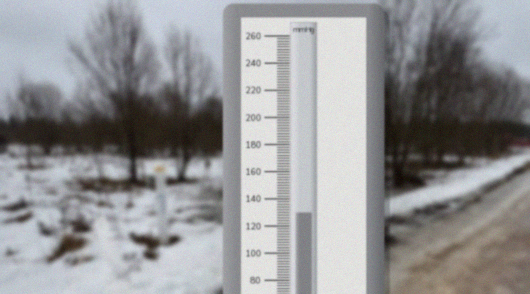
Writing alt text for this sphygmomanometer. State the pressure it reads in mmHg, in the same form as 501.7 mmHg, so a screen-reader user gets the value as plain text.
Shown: 130 mmHg
